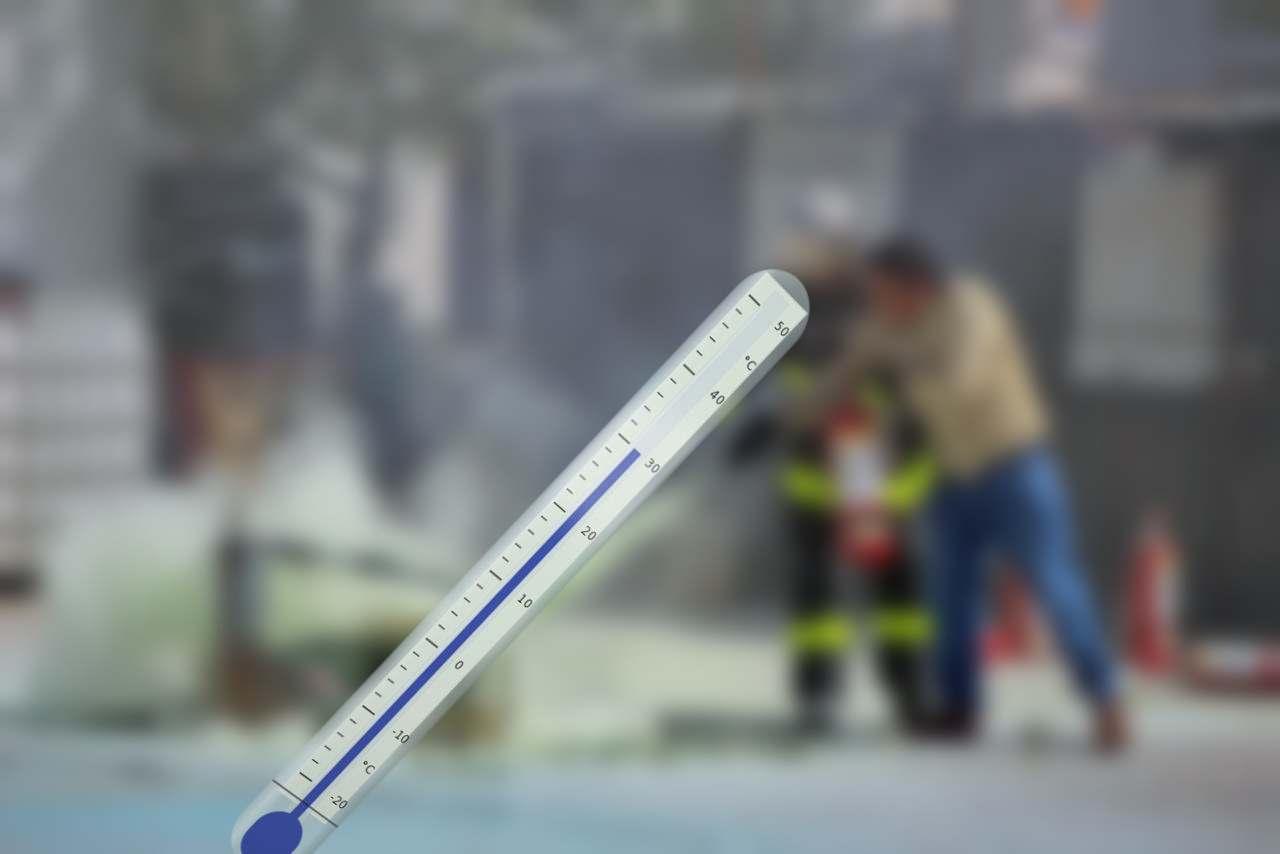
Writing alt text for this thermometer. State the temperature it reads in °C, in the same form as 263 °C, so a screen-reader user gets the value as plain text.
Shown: 30 °C
